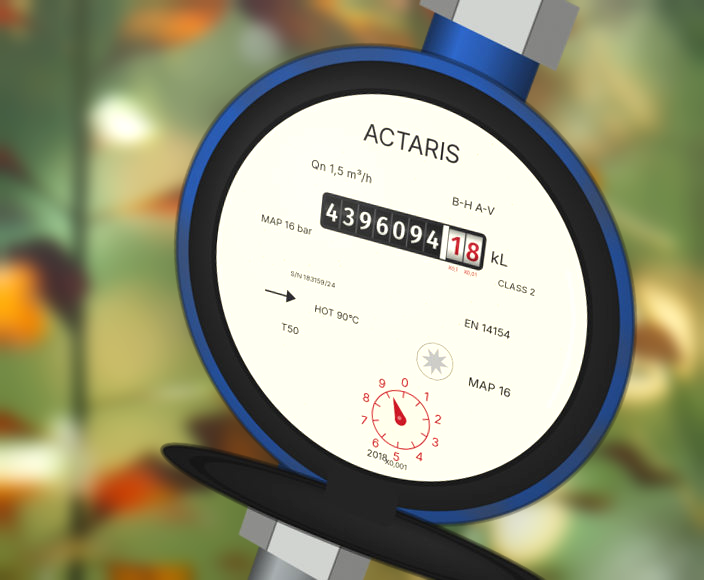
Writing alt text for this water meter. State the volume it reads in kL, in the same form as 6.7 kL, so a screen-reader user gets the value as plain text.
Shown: 4396094.179 kL
